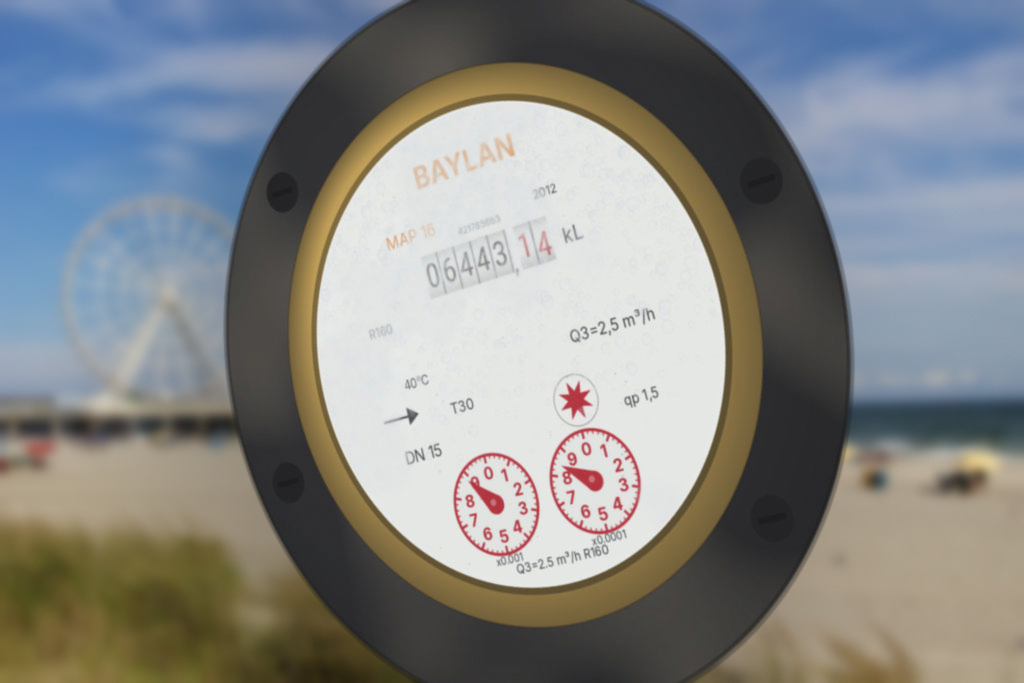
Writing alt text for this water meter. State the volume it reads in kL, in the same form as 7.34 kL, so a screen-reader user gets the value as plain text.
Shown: 6443.1388 kL
